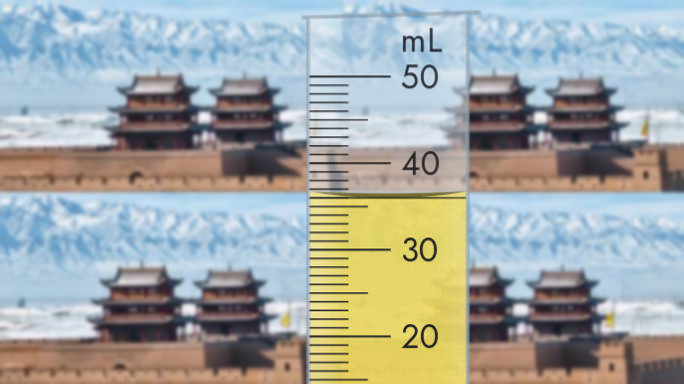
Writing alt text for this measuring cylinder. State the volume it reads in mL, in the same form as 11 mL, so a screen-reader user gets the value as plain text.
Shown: 36 mL
